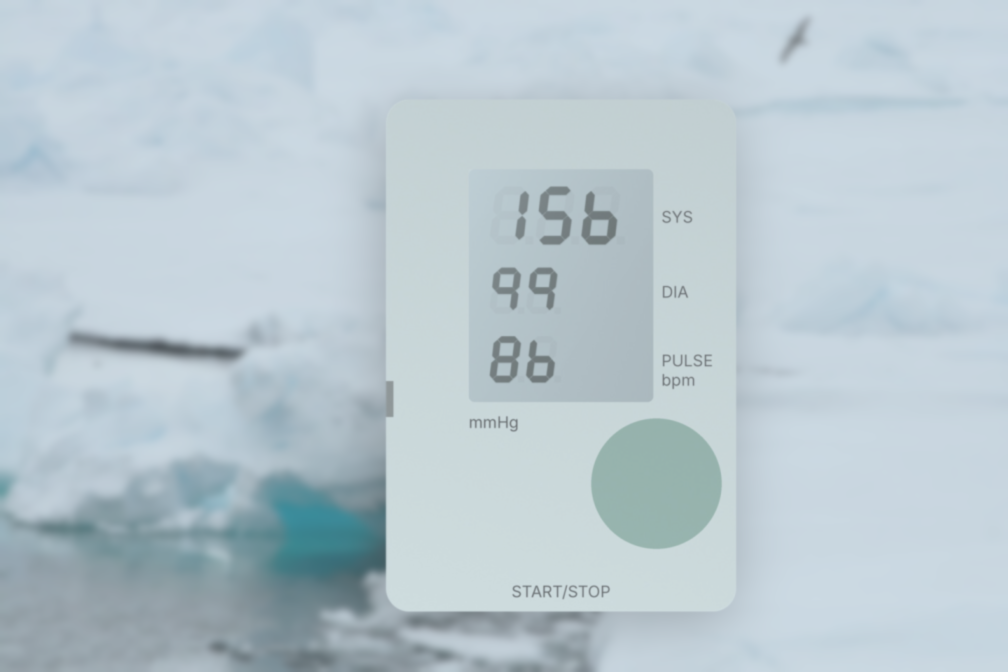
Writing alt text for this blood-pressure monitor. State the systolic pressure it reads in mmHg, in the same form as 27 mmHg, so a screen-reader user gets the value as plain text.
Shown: 156 mmHg
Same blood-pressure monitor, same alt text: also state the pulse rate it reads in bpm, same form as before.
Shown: 86 bpm
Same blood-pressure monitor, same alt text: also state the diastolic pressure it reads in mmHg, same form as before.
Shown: 99 mmHg
